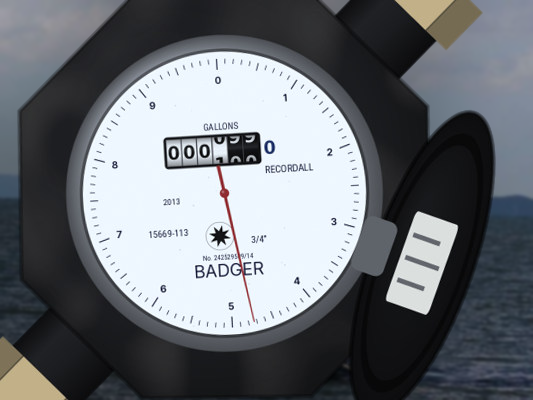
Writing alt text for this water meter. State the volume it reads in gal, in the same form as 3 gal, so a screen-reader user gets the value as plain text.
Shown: 994.7 gal
